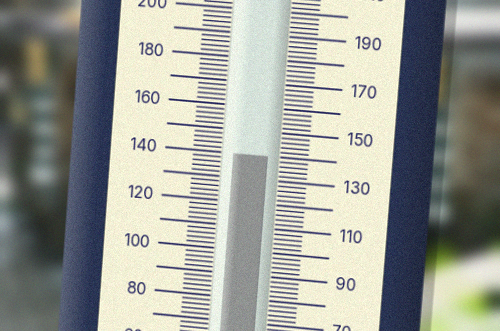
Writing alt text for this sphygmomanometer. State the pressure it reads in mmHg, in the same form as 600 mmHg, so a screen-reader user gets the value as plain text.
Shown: 140 mmHg
